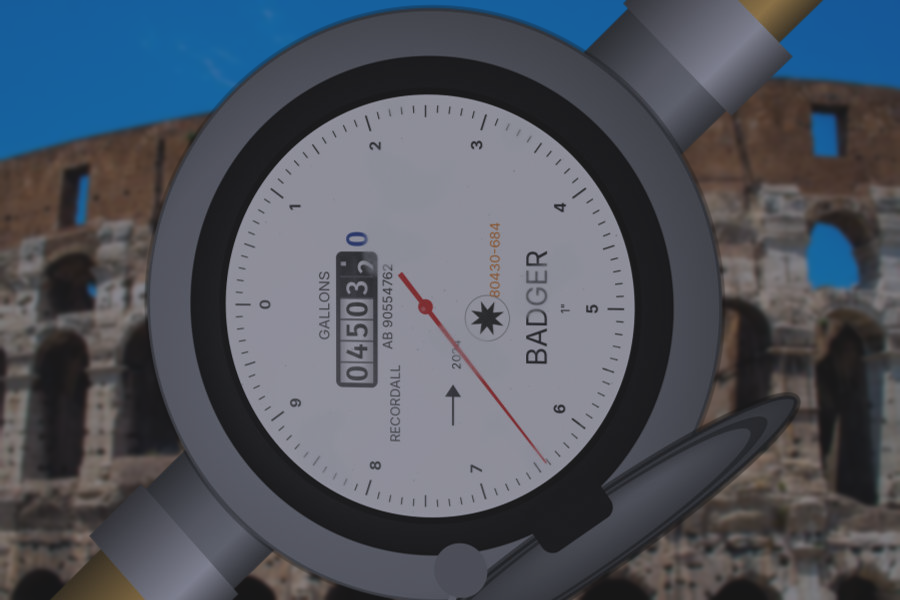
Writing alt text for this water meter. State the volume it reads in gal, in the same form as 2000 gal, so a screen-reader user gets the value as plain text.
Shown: 450316.4 gal
